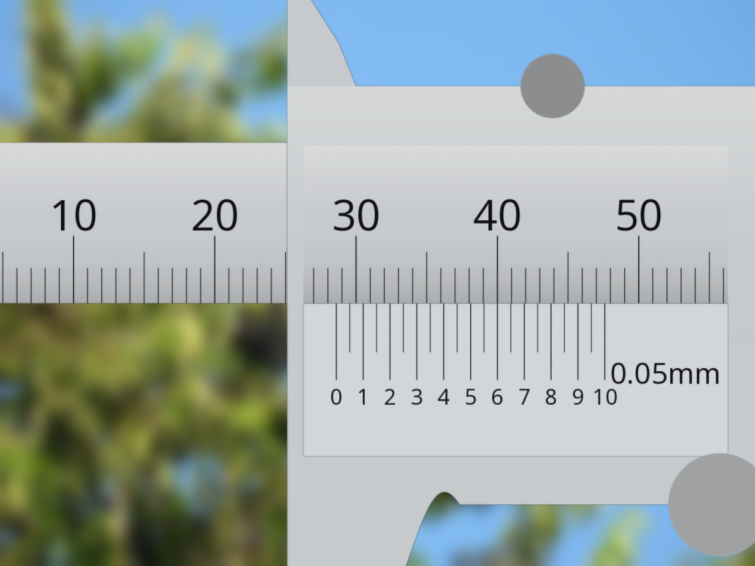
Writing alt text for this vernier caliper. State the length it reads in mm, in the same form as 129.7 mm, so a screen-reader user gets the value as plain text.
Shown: 28.6 mm
